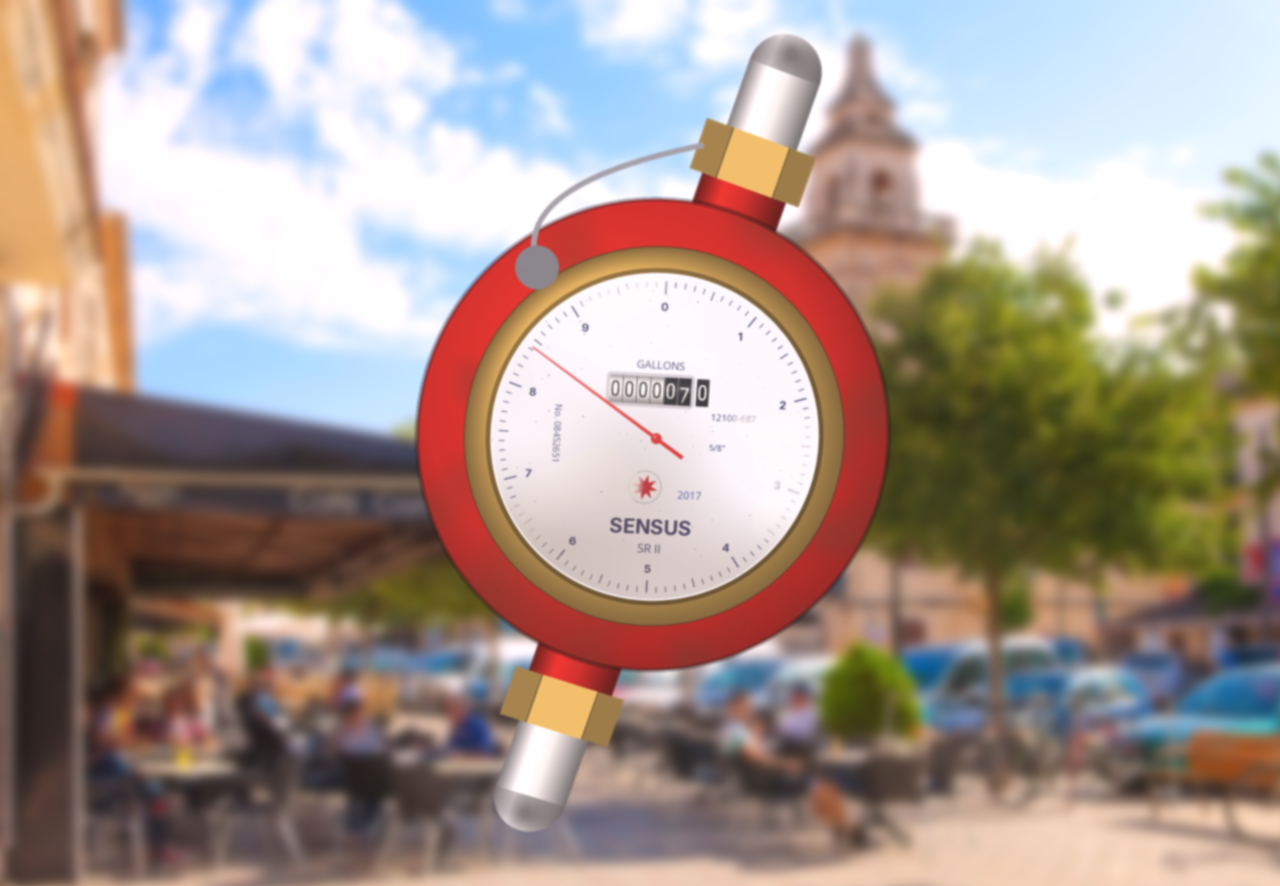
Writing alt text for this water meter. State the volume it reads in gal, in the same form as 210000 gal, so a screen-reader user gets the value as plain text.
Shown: 68.4 gal
